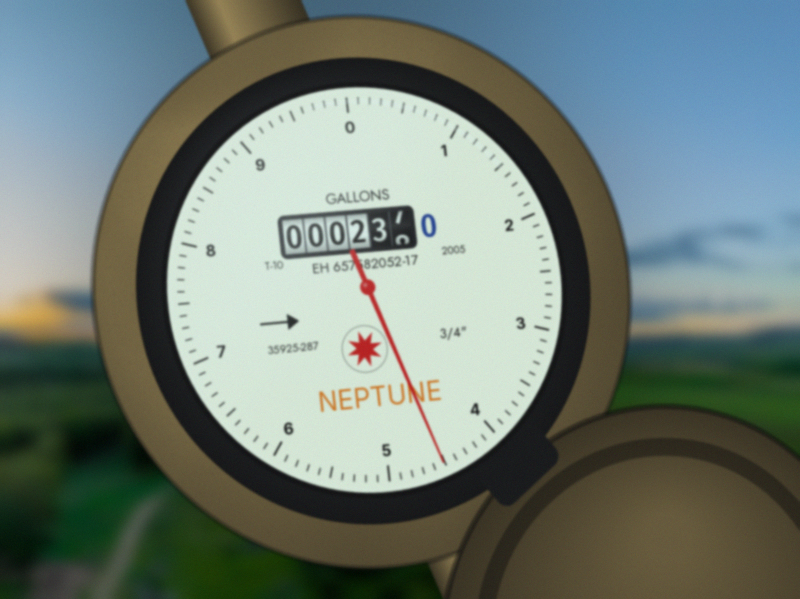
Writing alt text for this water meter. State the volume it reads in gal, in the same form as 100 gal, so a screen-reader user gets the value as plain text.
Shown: 2374.5 gal
